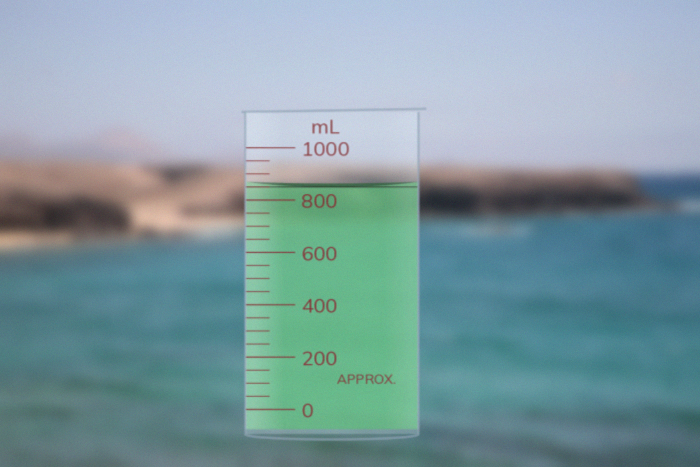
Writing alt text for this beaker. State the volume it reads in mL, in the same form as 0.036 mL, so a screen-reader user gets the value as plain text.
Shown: 850 mL
